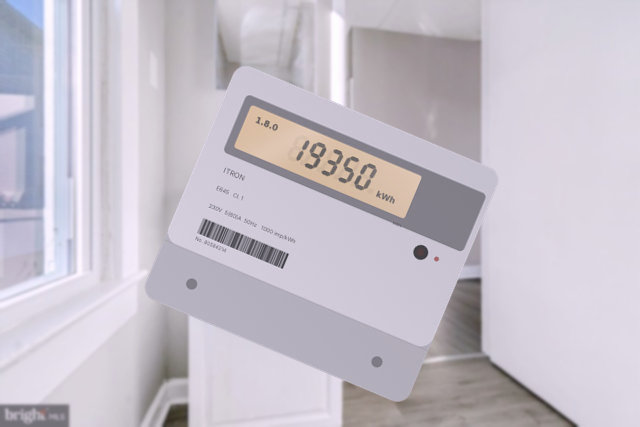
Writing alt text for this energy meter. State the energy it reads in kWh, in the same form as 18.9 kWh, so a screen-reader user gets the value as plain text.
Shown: 19350 kWh
